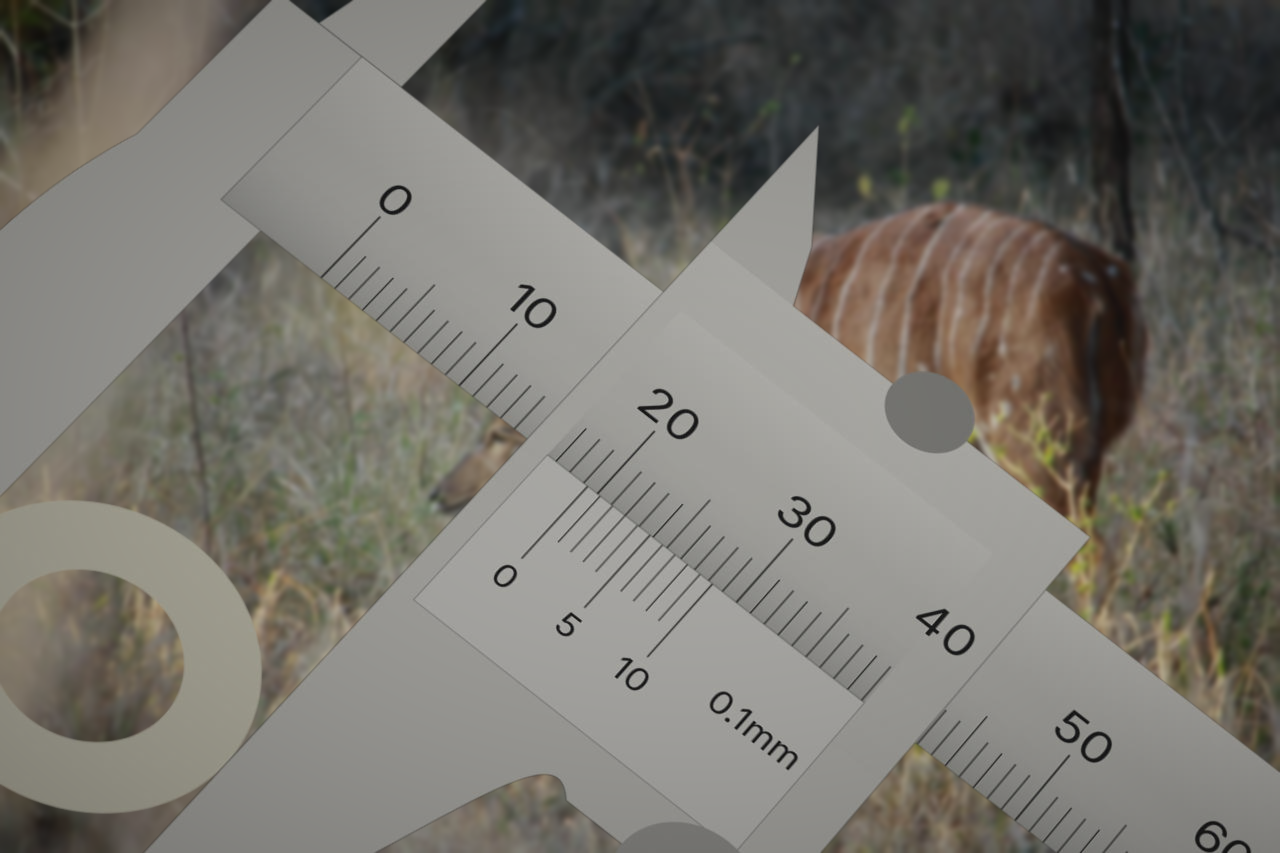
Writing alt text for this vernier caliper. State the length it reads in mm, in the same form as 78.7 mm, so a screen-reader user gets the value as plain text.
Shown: 19.3 mm
